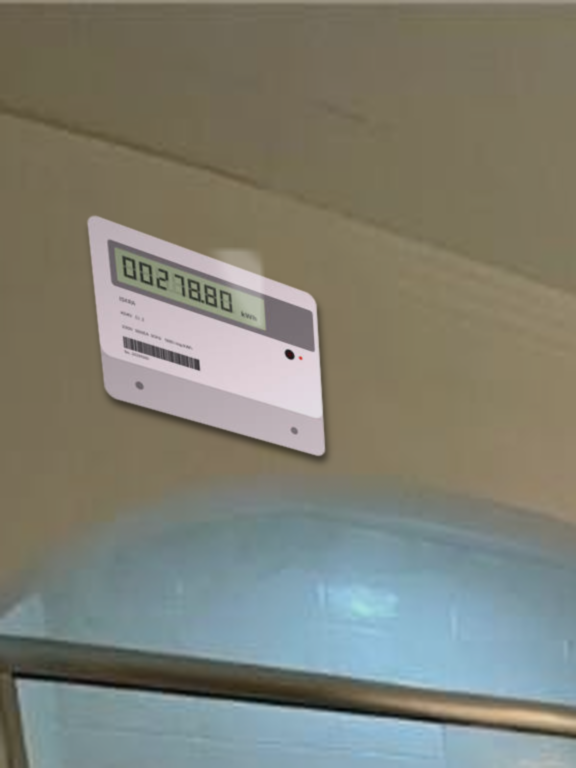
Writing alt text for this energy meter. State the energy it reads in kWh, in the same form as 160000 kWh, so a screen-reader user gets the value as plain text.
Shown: 278.80 kWh
